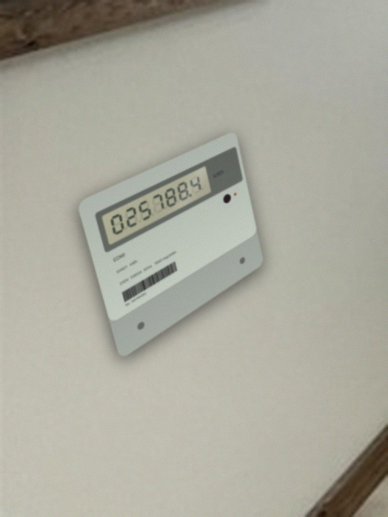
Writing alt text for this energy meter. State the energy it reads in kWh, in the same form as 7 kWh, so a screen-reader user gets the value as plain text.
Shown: 25788.4 kWh
